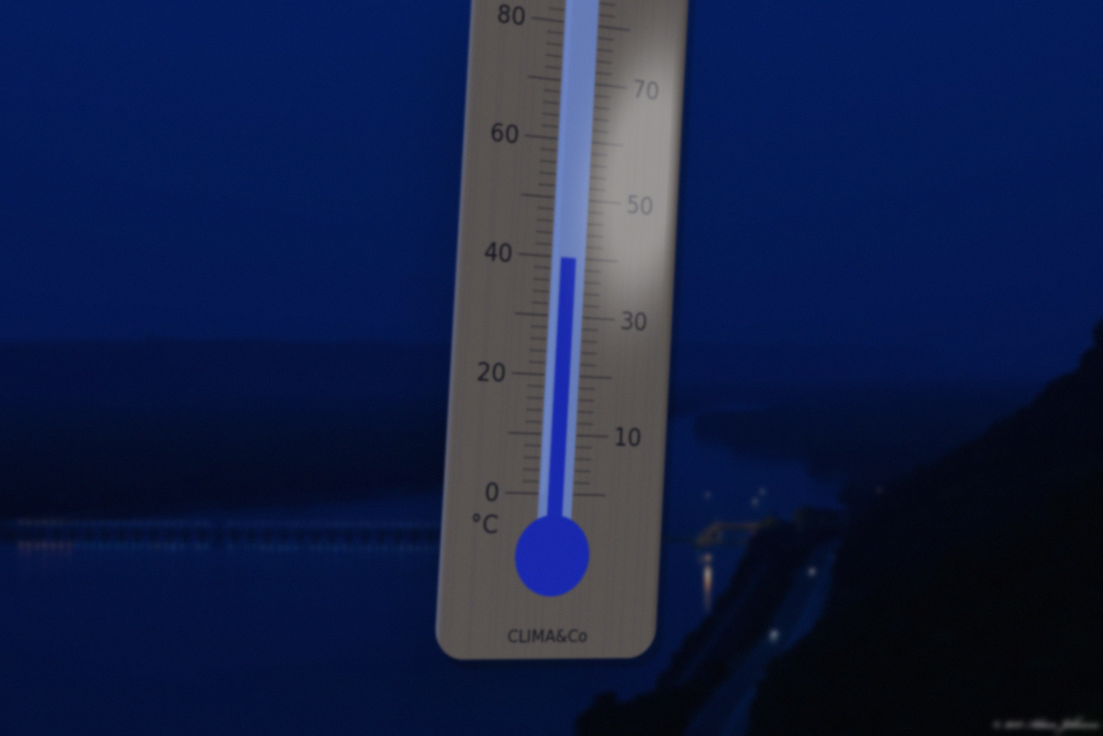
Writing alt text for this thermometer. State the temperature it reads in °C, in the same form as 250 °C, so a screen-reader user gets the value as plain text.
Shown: 40 °C
